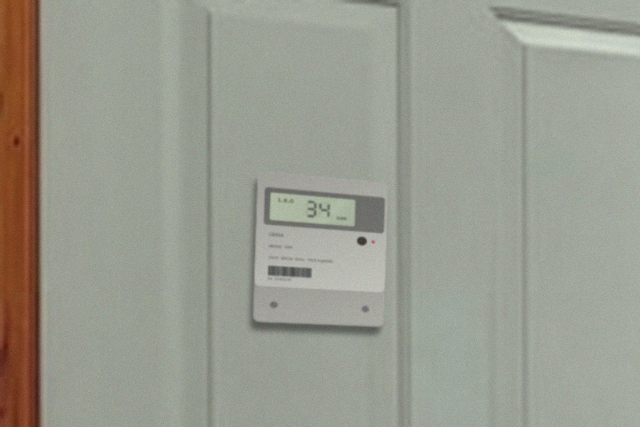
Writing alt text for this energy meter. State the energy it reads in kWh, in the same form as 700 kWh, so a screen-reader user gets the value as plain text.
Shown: 34 kWh
